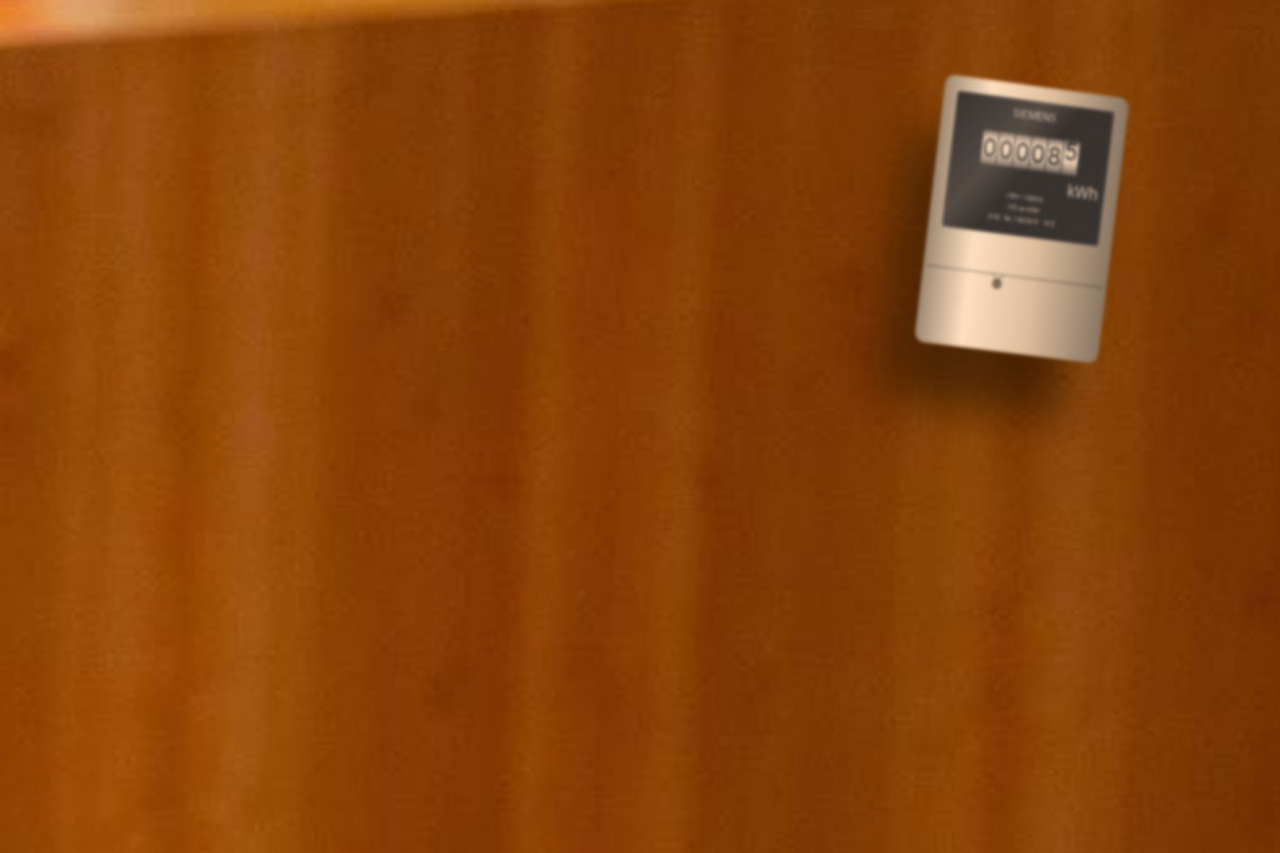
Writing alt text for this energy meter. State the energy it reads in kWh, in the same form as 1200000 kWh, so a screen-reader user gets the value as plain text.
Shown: 85 kWh
